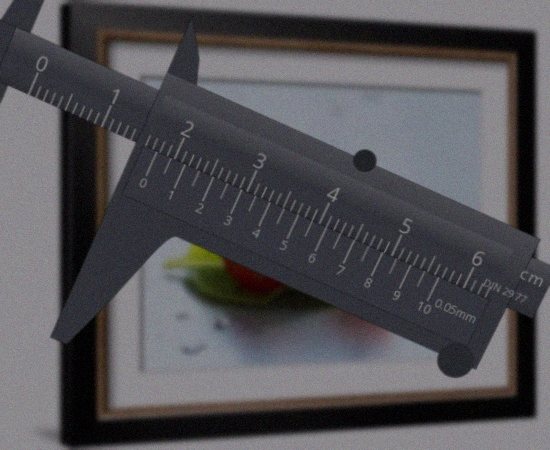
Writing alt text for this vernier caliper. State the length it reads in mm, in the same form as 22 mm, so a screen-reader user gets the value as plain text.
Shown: 17.6 mm
